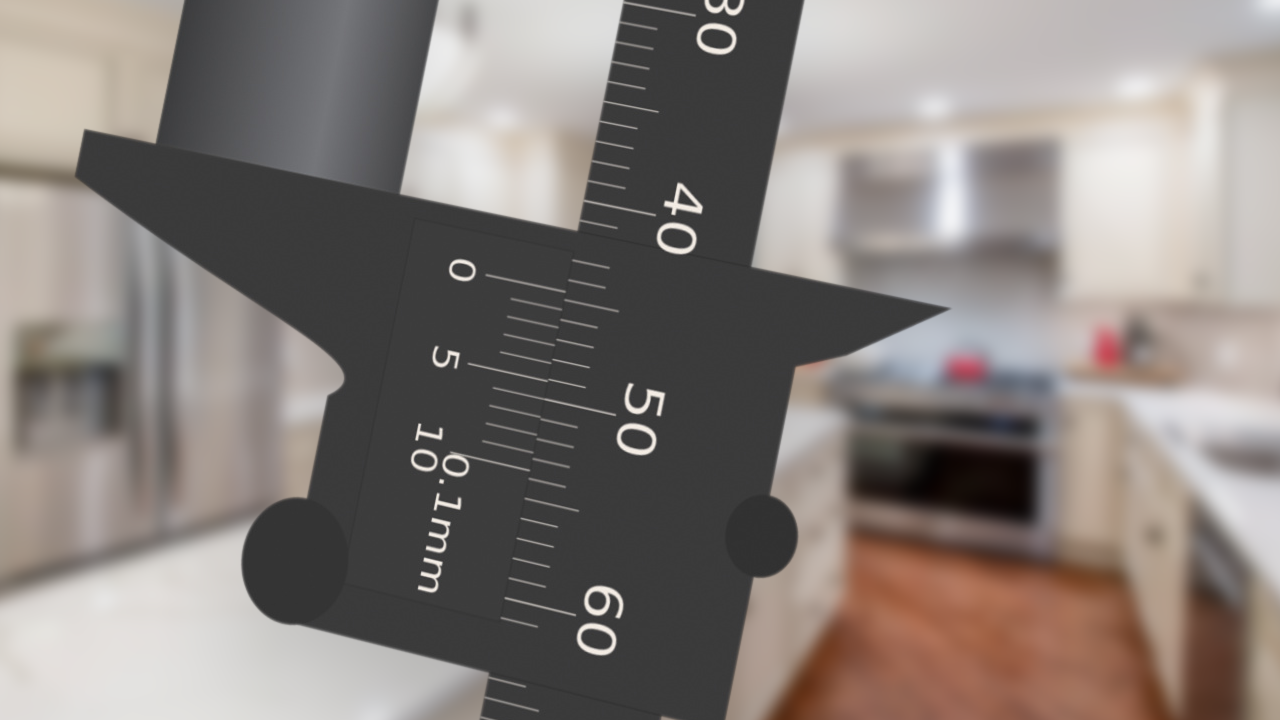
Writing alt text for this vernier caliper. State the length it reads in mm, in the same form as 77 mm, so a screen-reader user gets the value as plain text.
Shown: 44.6 mm
